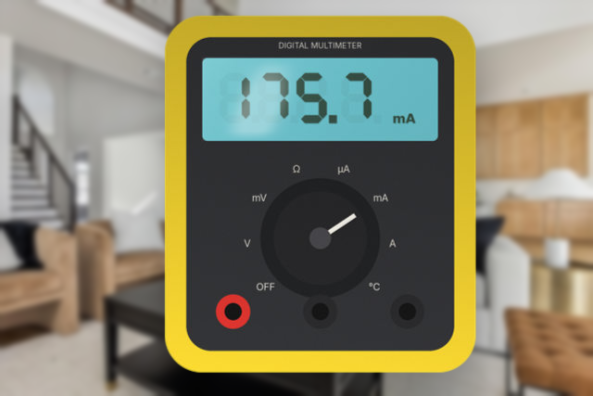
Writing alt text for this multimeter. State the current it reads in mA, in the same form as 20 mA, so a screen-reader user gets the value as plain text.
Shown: 175.7 mA
